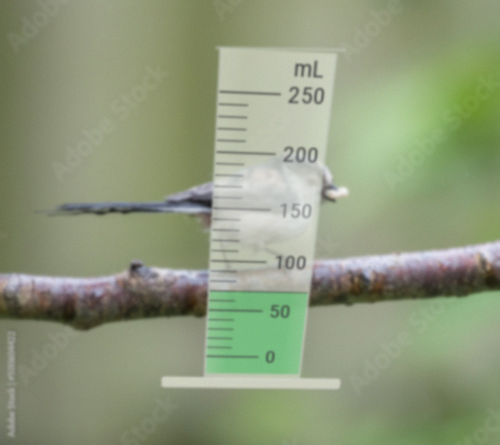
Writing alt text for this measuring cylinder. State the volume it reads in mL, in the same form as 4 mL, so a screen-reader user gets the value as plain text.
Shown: 70 mL
